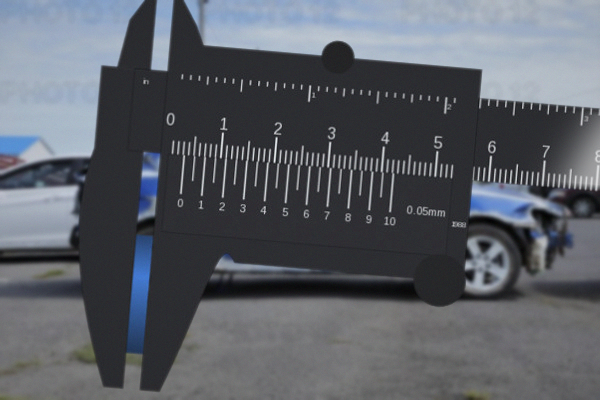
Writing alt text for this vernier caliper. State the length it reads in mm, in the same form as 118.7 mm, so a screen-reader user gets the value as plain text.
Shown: 3.2 mm
